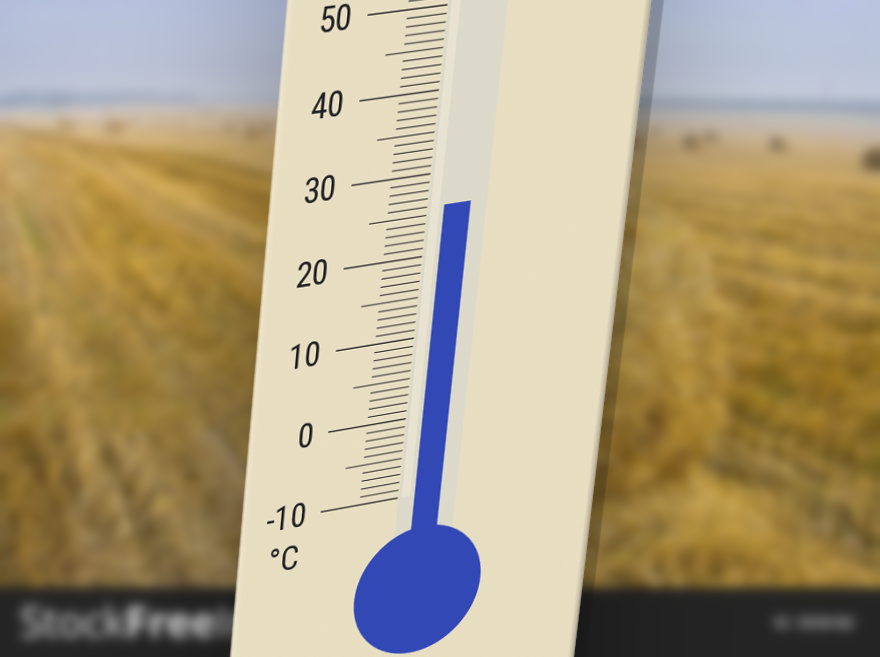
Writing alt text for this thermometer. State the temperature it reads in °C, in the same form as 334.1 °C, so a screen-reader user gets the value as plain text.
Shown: 26 °C
